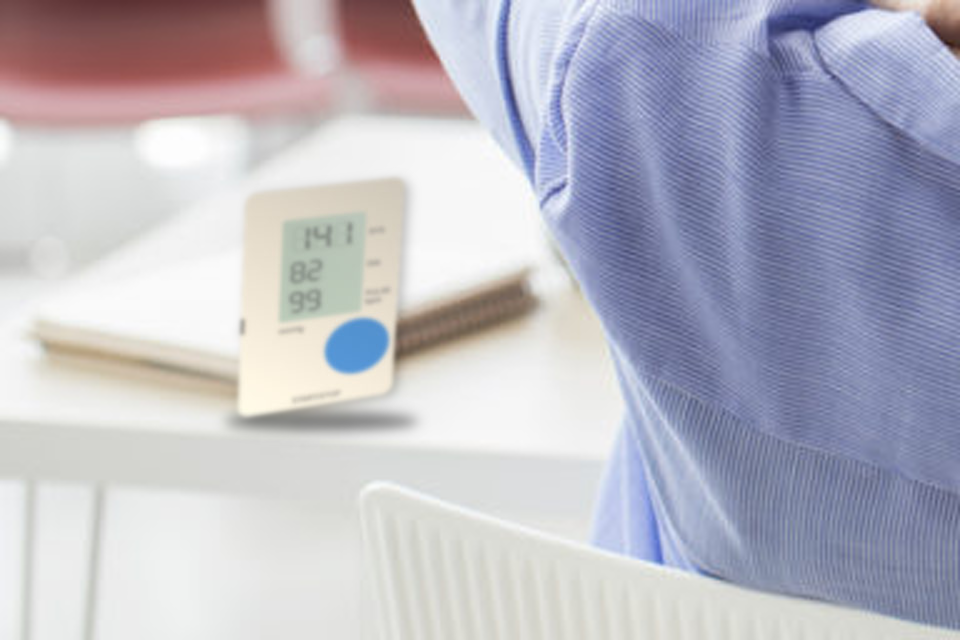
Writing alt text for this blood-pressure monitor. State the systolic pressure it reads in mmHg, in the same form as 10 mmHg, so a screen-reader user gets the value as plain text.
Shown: 141 mmHg
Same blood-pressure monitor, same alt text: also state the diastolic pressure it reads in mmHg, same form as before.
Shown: 82 mmHg
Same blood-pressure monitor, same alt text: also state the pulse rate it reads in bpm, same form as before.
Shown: 99 bpm
